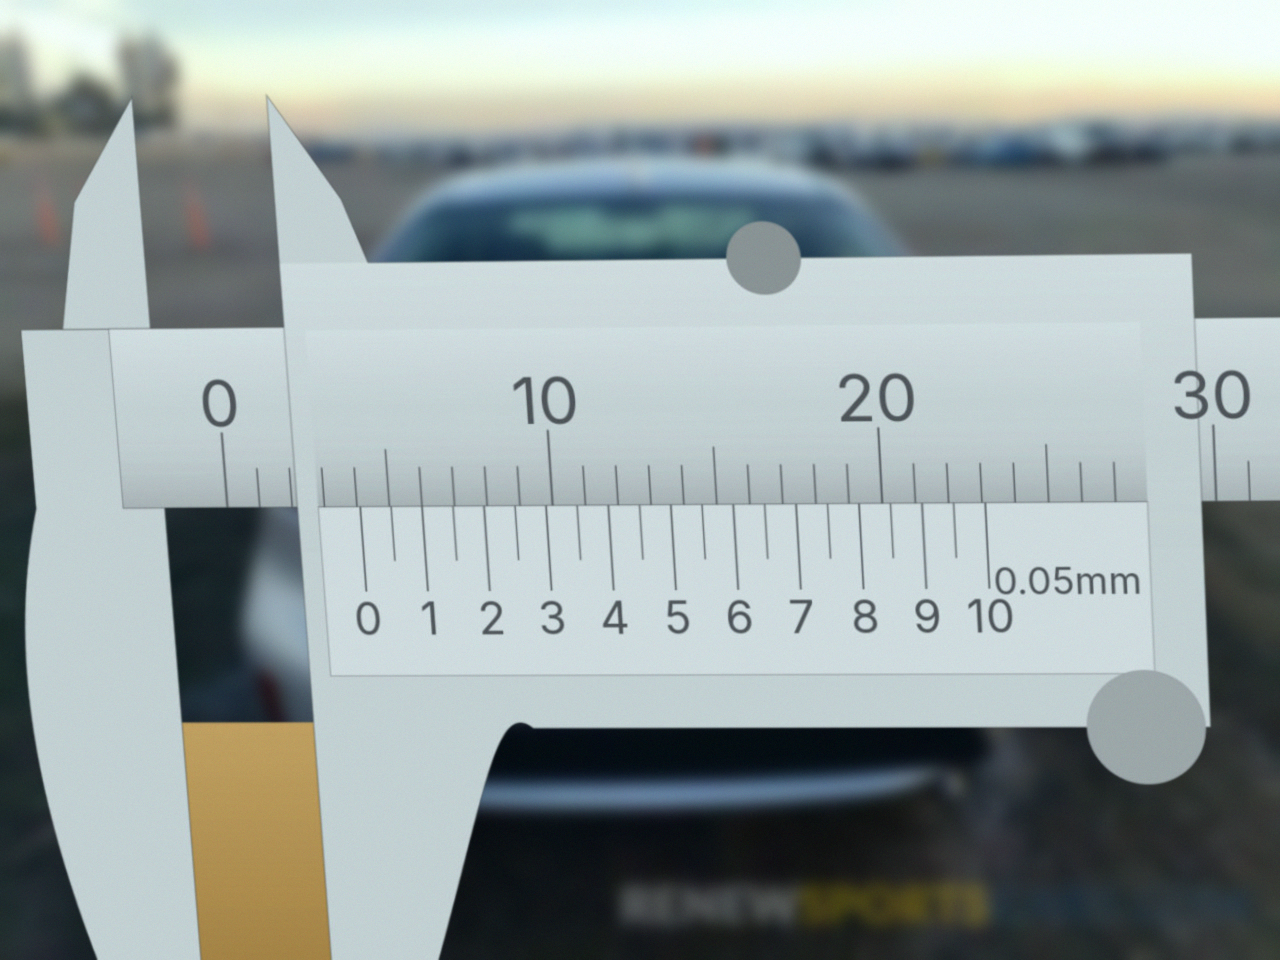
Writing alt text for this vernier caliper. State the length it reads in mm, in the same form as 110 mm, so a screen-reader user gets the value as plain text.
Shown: 4.10 mm
